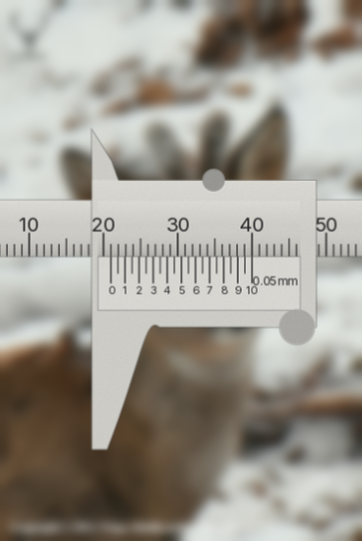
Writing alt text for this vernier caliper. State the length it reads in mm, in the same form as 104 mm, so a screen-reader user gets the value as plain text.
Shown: 21.0 mm
